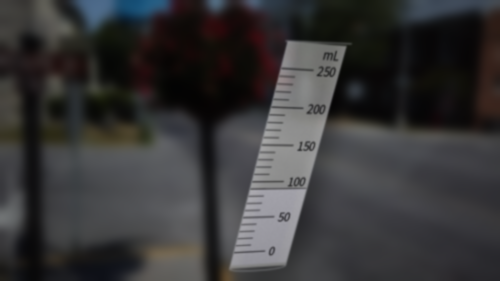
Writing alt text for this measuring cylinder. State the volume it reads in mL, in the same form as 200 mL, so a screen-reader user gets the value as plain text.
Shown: 90 mL
